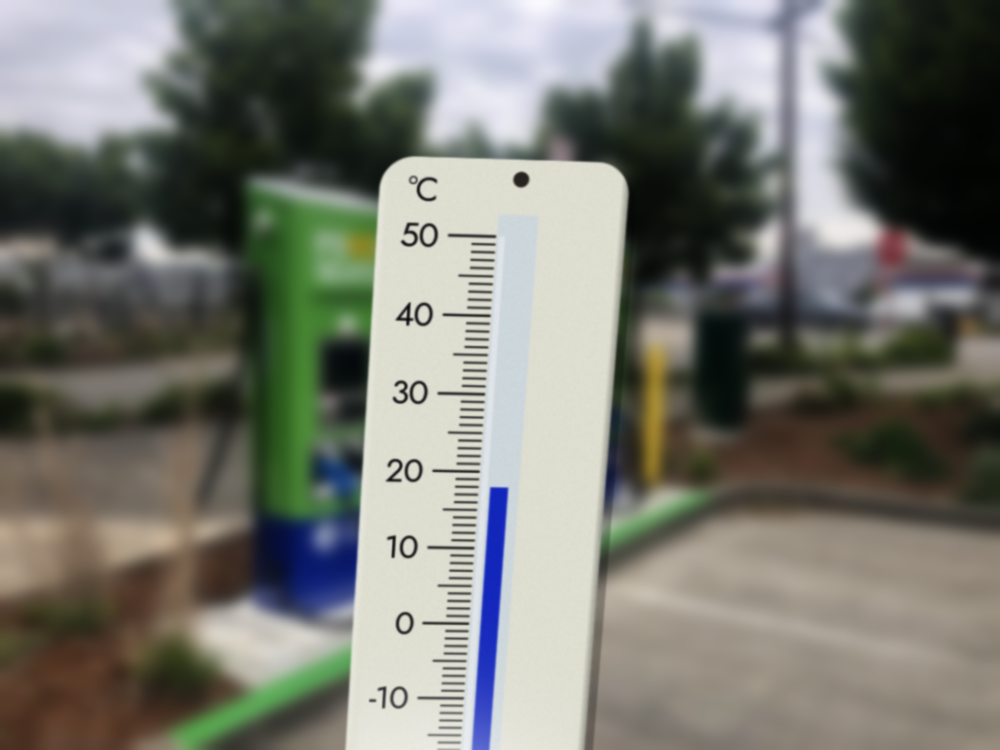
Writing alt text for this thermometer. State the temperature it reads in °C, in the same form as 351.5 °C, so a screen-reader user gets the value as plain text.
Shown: 18 °C
